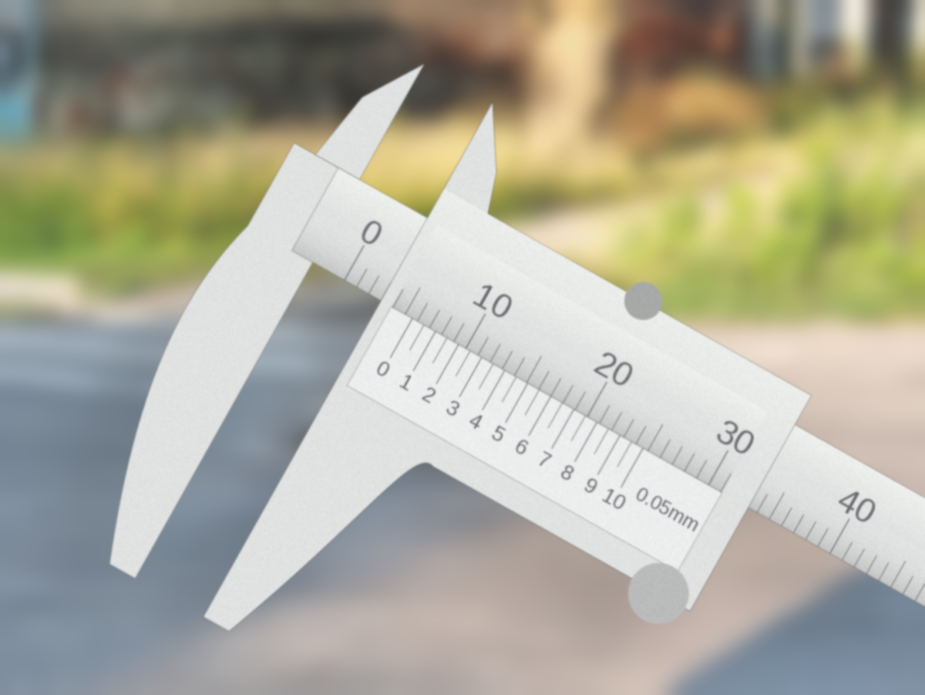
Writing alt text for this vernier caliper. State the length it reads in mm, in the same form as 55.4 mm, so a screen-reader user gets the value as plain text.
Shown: 5.6 mm
